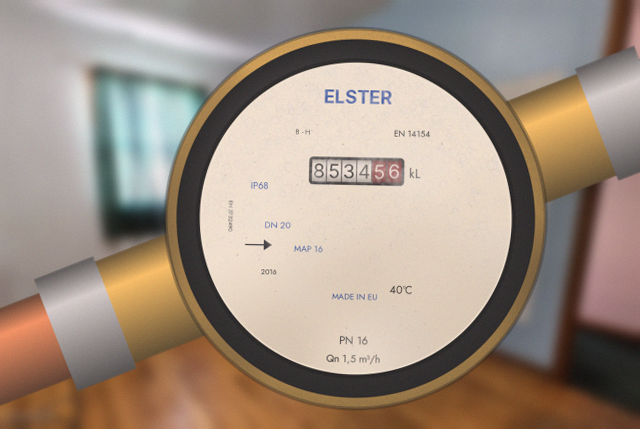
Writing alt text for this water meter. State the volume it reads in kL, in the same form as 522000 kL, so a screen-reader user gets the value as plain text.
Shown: 8534.56 kL
